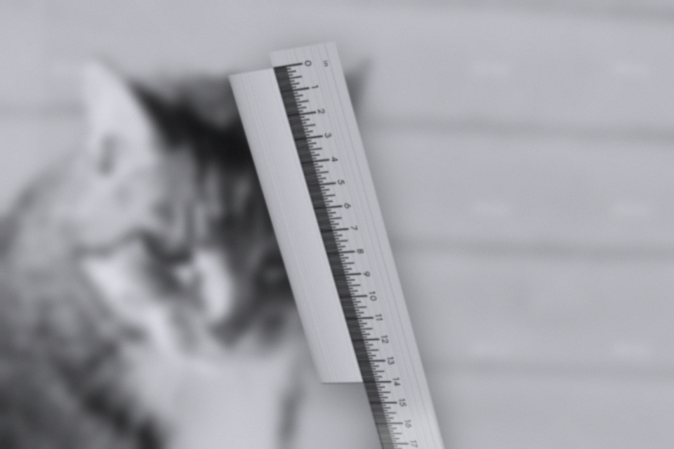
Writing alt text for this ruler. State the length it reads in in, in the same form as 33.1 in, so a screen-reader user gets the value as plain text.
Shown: 14 in
